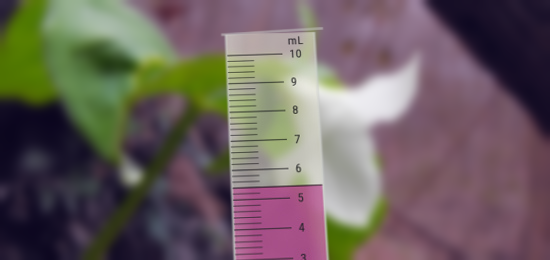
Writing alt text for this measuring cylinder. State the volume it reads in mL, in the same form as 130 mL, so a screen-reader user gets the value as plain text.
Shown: 5.4 mL
